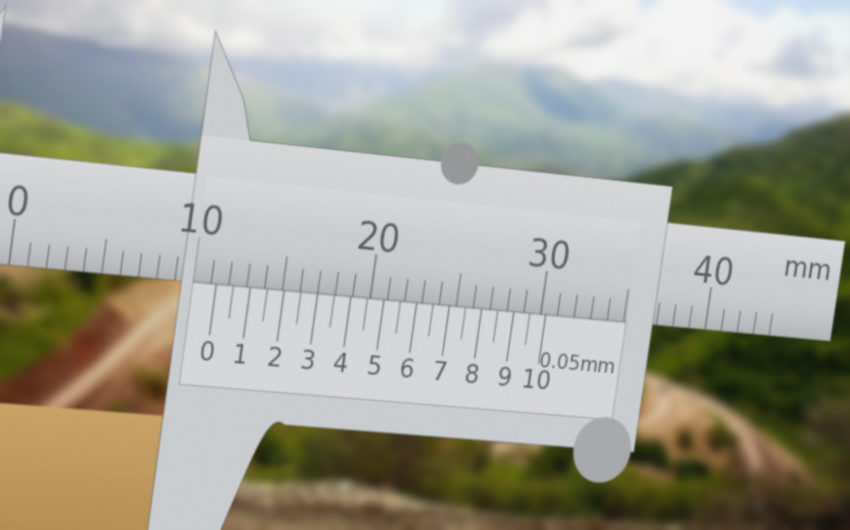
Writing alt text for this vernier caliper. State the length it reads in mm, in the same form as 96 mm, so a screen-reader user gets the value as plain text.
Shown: 11.3 mm
